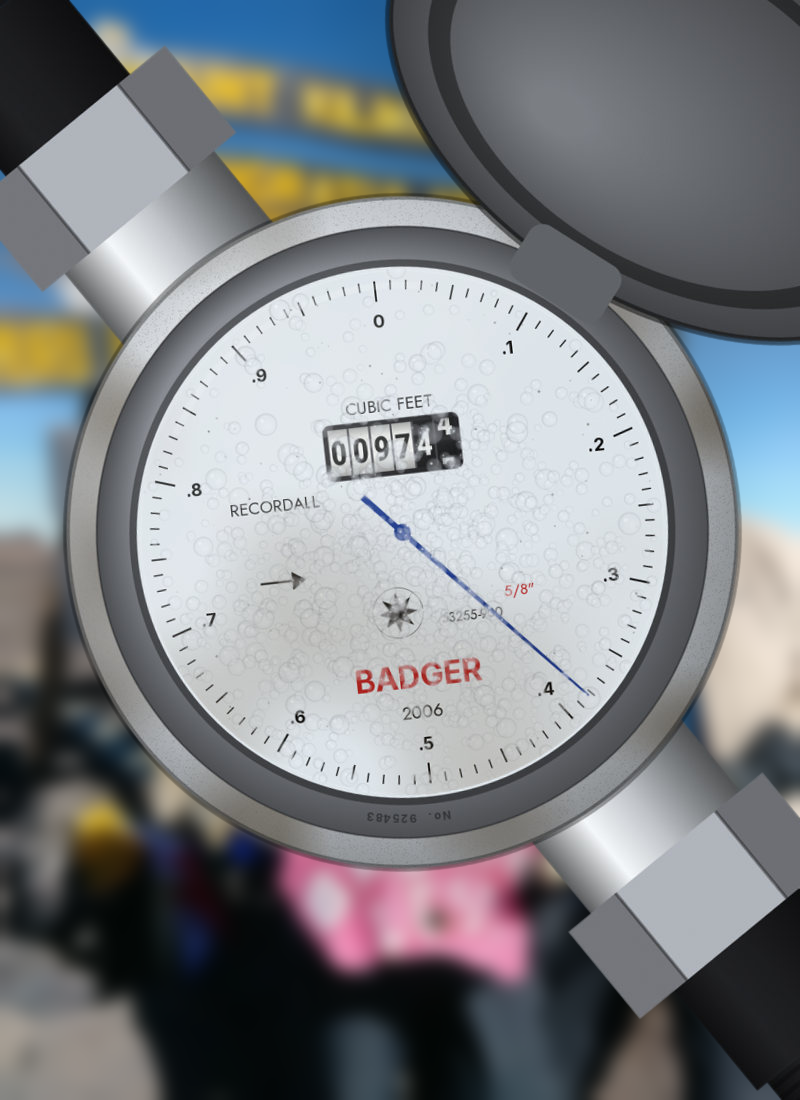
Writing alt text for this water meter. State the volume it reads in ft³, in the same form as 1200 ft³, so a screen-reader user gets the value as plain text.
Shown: 9744.38 ft³
